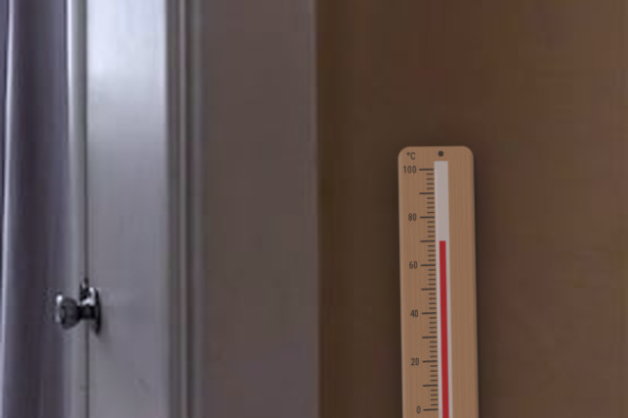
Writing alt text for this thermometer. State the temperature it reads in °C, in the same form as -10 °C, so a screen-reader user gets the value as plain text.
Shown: 70 °C
